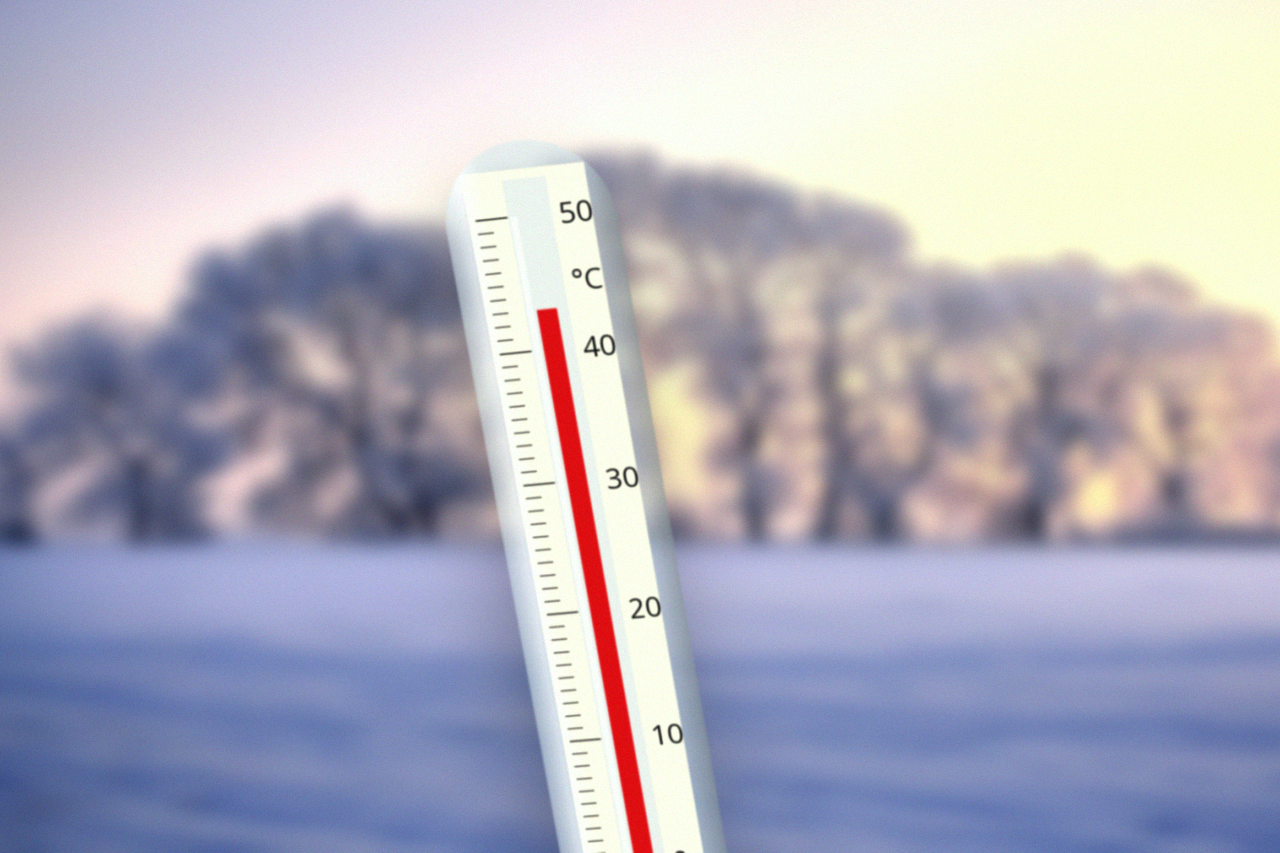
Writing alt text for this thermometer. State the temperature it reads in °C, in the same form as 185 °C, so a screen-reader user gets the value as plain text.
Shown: 43 °C
